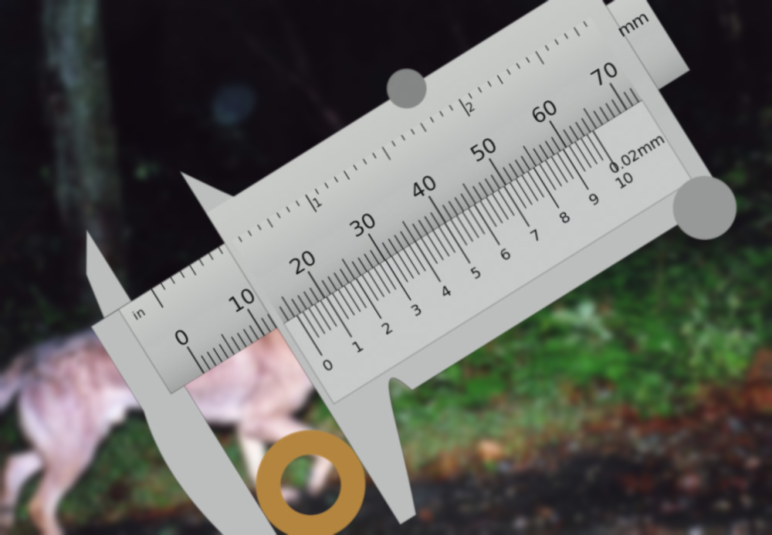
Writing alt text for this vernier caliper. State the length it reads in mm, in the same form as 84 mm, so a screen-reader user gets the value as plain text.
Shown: 15.4 mm
